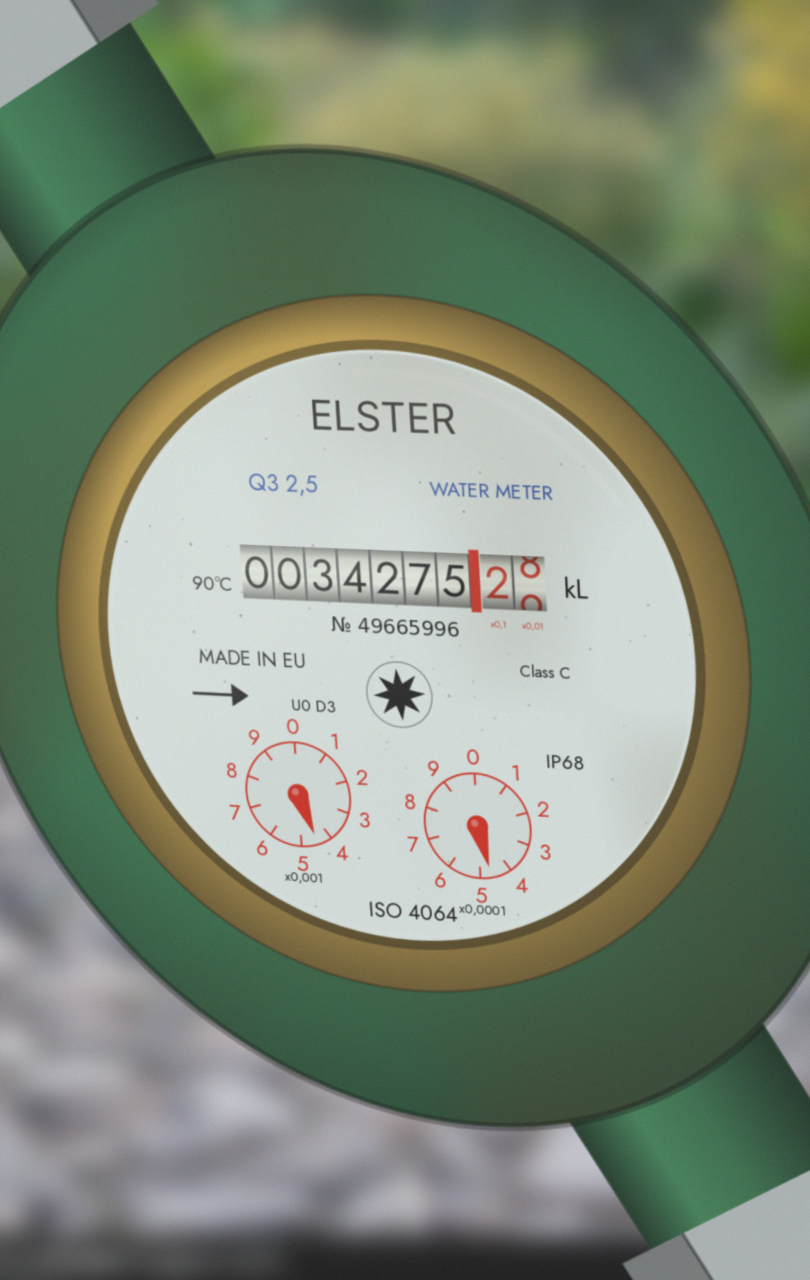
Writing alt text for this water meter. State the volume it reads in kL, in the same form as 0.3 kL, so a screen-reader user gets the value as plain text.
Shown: 34275.2844 kL
